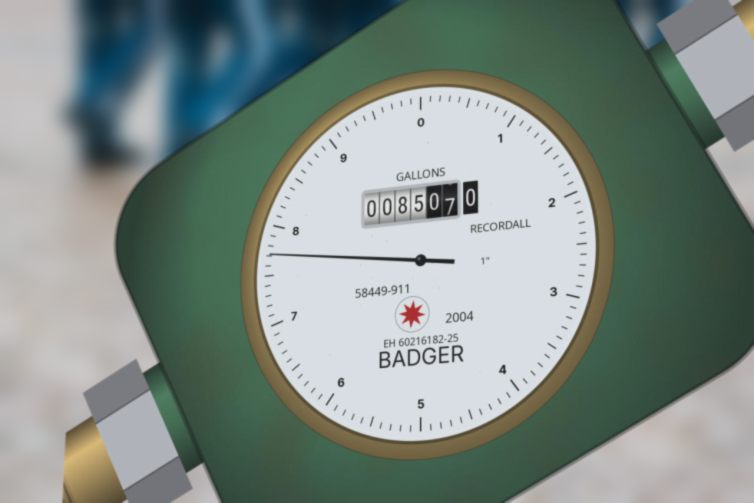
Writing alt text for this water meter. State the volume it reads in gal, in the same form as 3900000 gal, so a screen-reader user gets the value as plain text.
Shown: 85067.7 gal
